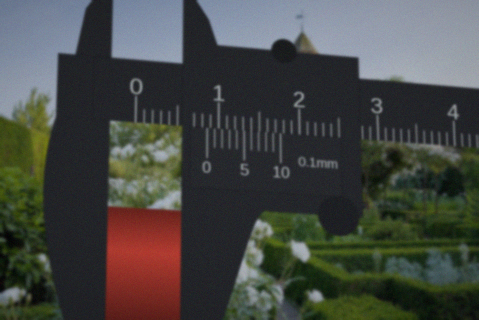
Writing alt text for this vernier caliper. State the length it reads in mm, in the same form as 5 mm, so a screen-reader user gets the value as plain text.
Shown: 8.6 mm
